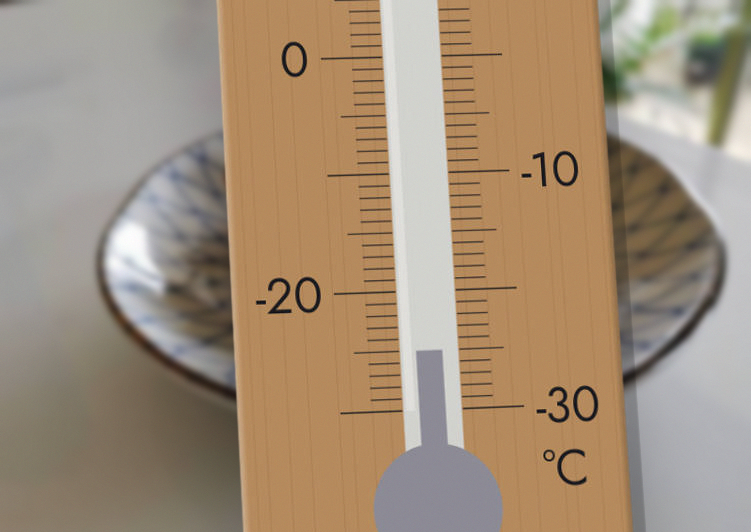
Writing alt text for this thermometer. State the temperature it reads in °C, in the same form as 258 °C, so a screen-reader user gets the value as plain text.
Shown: -25 °C
